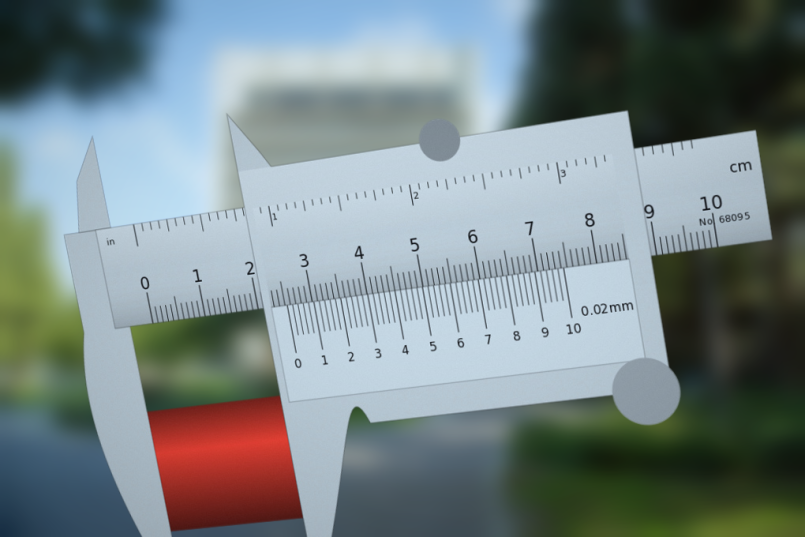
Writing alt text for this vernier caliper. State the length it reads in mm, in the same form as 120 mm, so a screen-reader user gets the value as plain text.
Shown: 25.4 mm
